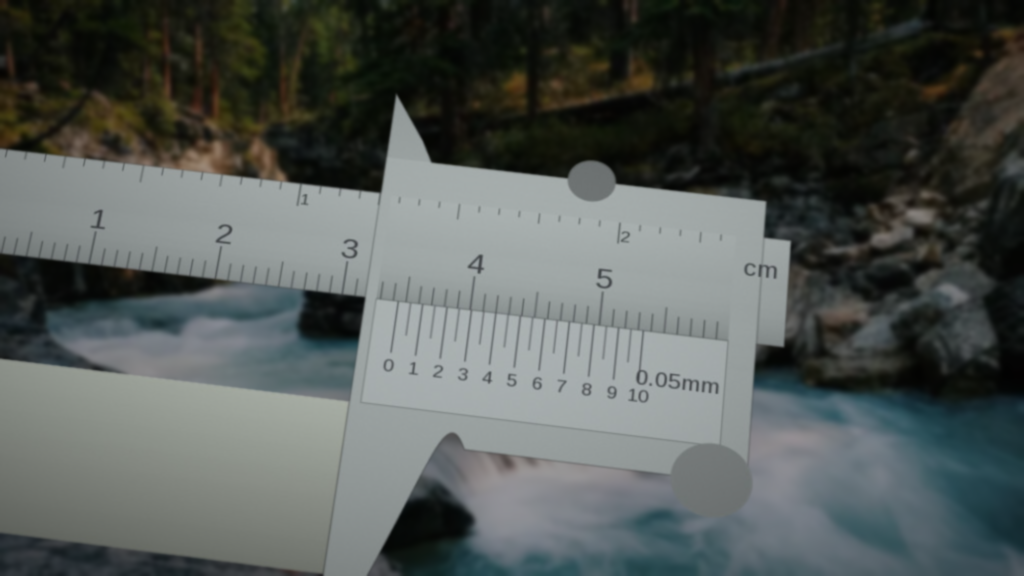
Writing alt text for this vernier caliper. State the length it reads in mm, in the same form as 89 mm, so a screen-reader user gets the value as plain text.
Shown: 34.4 mm
